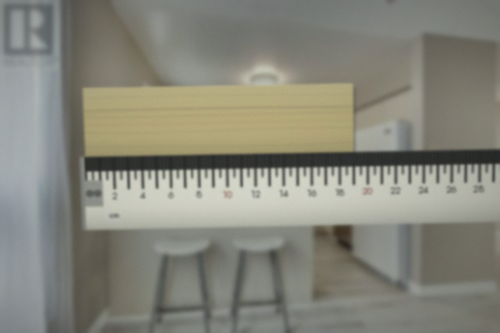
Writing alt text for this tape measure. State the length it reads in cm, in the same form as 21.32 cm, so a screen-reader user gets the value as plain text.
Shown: 19 cm
